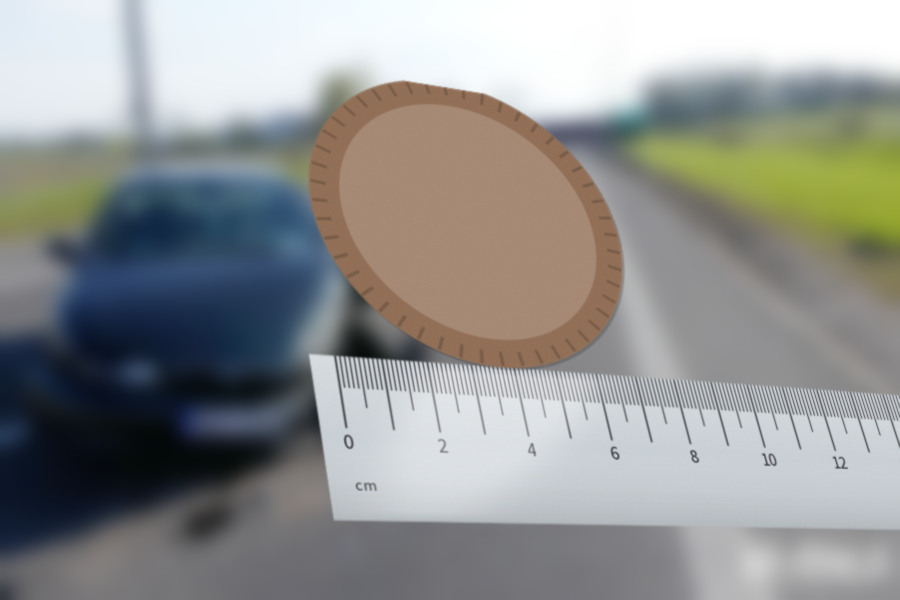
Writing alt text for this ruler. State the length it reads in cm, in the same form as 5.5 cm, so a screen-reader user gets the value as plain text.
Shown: 7.5 cm
